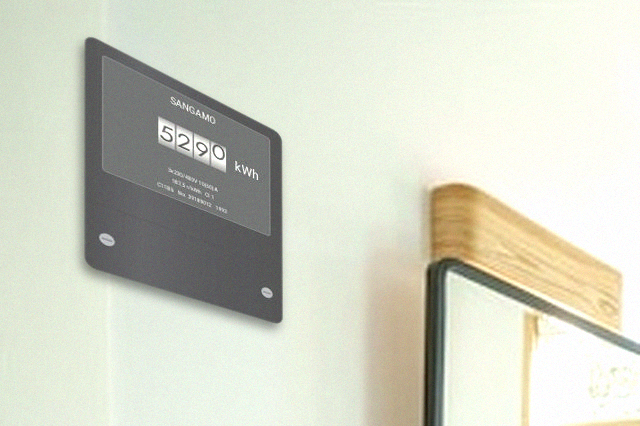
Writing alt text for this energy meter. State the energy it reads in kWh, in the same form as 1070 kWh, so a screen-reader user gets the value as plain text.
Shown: 5290 kWh
